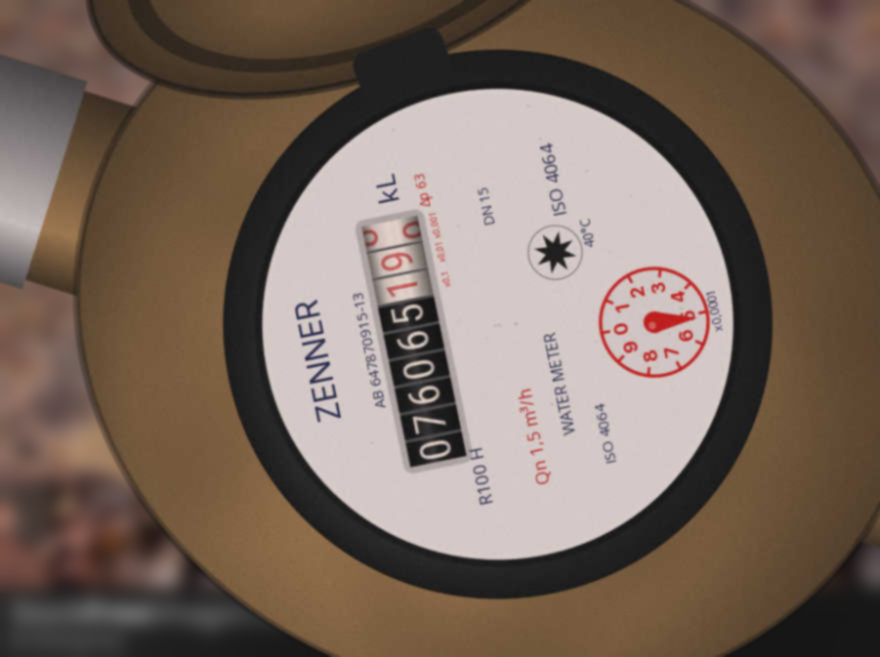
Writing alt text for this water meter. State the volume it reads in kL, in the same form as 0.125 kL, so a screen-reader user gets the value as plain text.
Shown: 76065.1985 kL
